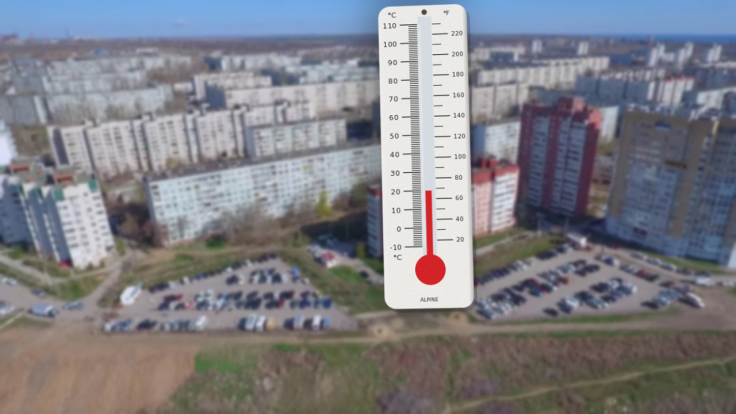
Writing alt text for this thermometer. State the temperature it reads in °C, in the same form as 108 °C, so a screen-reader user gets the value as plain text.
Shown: 20 °C
